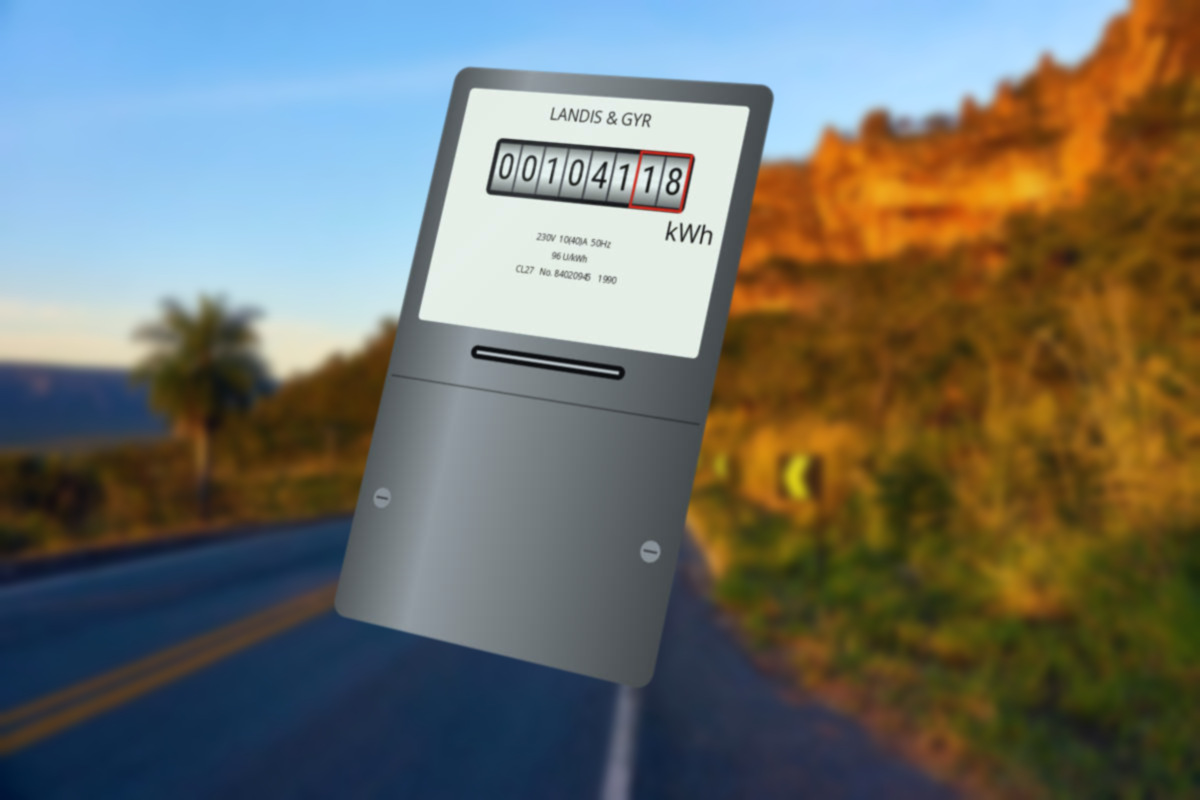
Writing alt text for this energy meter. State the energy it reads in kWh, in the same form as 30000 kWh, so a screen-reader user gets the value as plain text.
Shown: 1041.18 kWh
